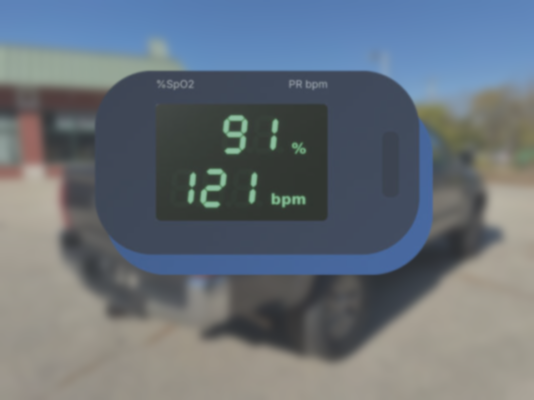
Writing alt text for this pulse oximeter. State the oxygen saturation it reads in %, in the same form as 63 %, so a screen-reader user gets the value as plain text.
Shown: 91 %
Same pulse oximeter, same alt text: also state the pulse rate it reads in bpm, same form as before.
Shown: 121 bpm
